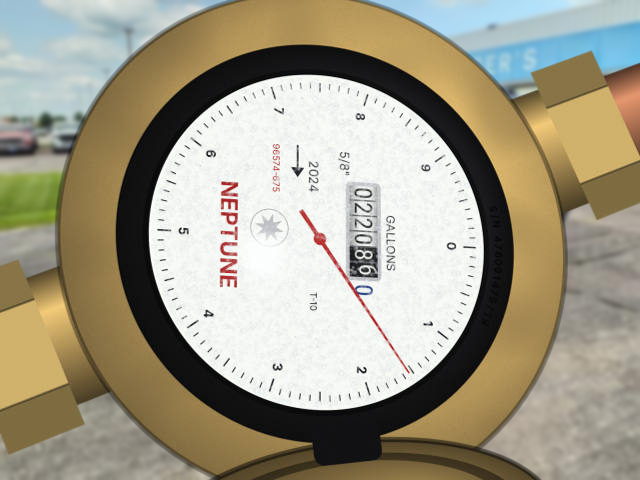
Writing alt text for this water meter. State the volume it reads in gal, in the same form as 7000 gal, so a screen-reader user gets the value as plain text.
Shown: 220861.5 gal
